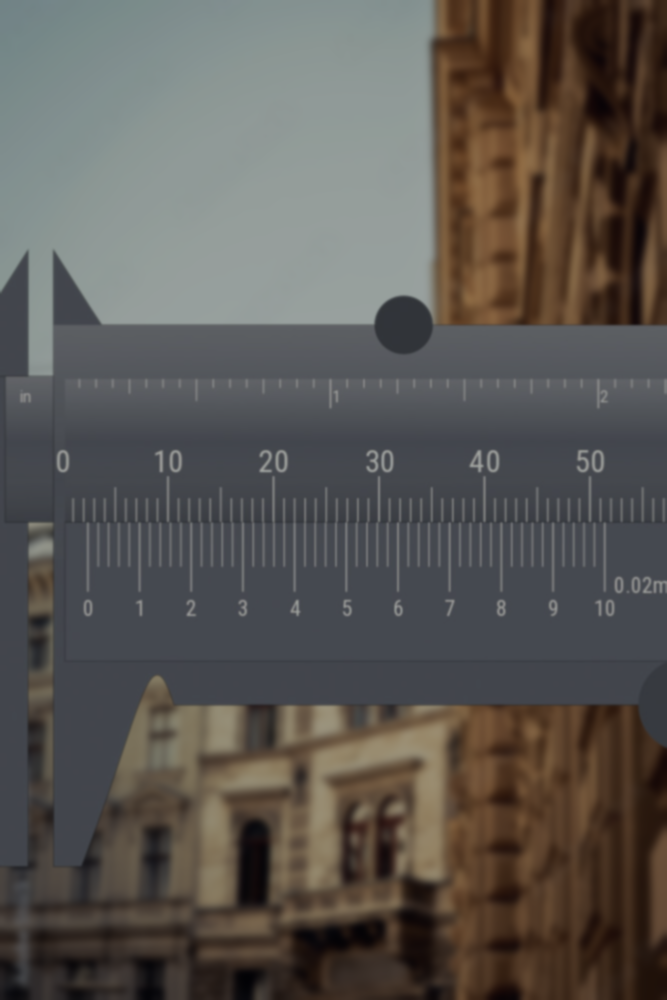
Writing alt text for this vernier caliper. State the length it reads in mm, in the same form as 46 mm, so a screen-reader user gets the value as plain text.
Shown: 2.4 mm
